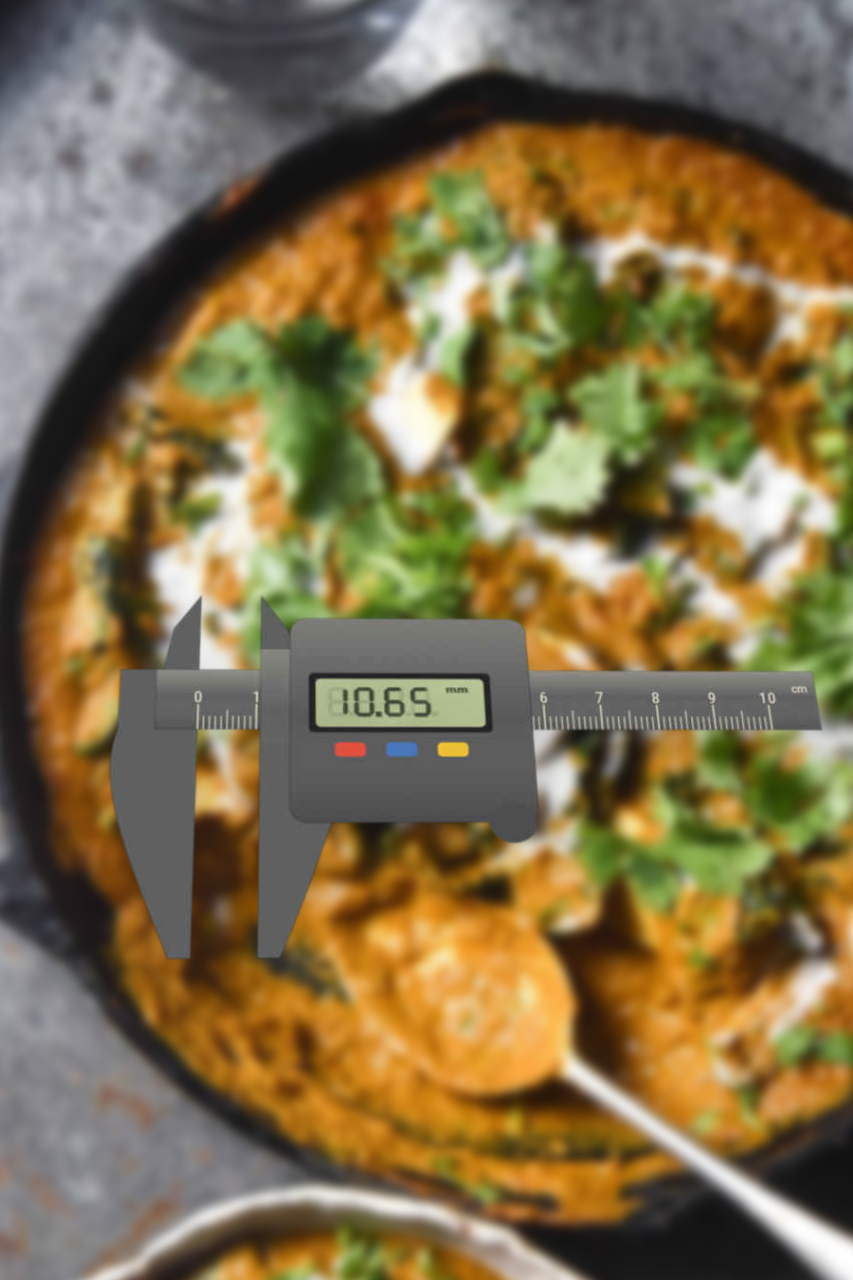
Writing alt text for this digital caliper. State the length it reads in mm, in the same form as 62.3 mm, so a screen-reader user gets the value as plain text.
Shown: 10.65 mm
